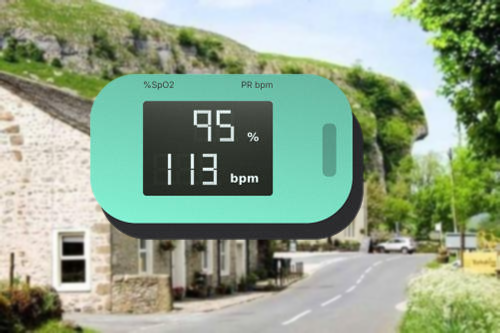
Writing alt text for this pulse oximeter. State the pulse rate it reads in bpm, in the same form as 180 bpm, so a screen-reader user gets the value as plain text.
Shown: 113 bpm
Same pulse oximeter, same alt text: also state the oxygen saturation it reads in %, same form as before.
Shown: 95 %
